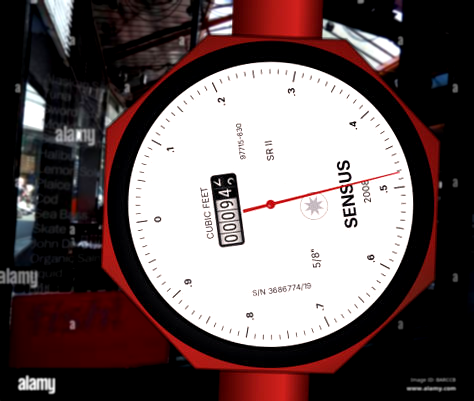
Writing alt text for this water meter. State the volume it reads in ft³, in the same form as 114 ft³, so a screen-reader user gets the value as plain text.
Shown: 942.48 ft³
